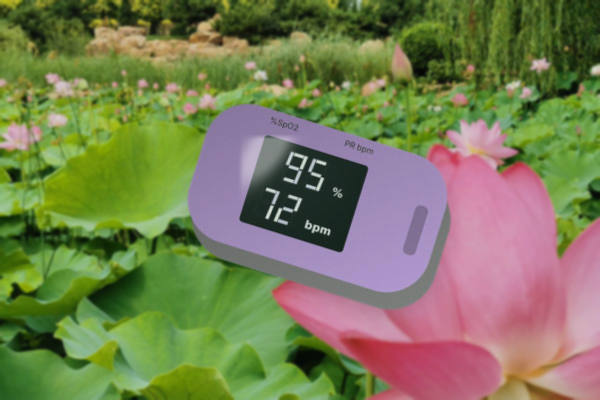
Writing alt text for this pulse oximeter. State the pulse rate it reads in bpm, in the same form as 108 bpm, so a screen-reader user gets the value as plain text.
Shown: 72 bpm
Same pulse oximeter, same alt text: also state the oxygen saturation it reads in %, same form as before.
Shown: 95 %
